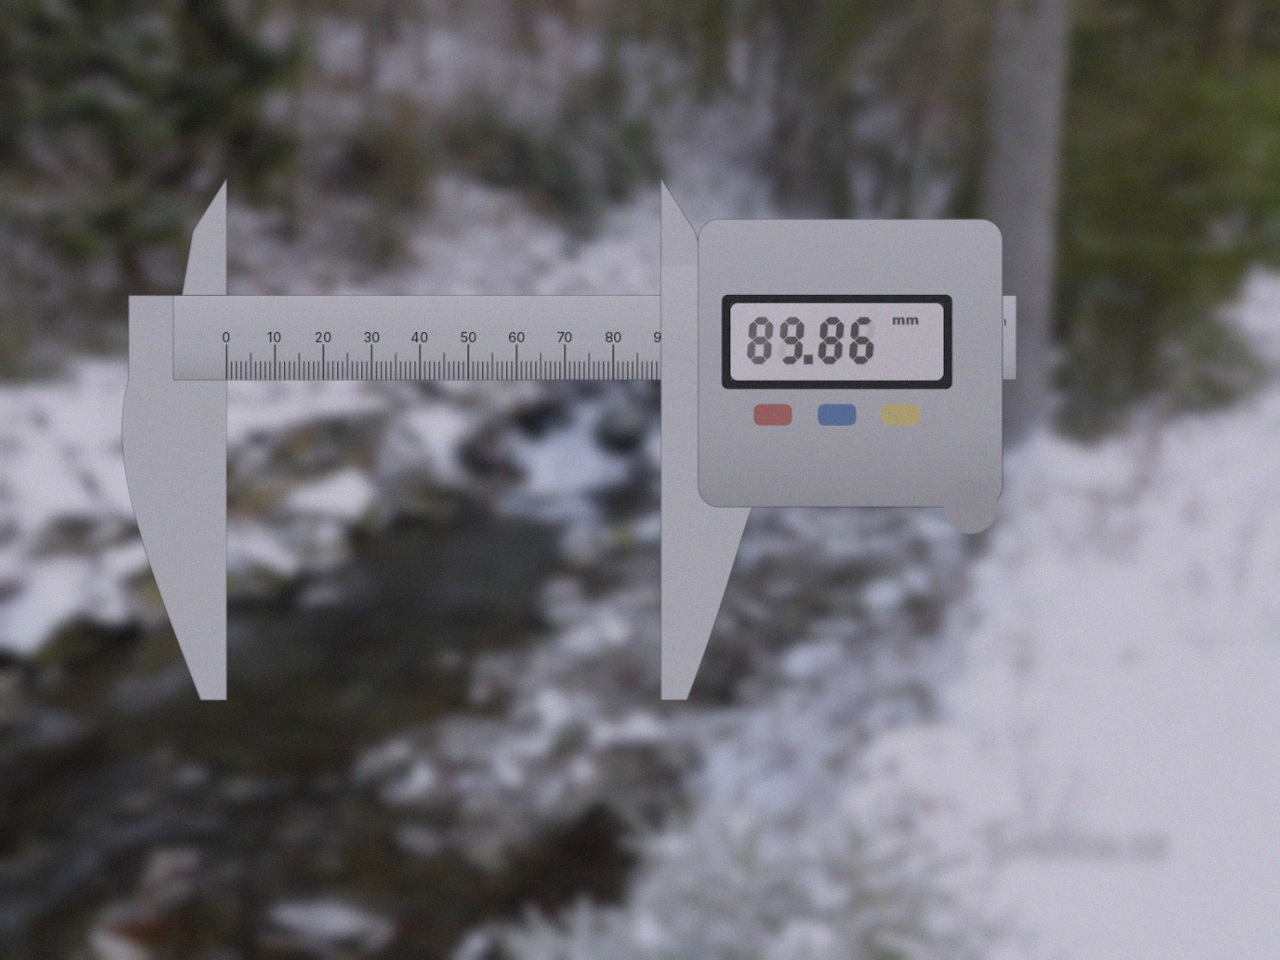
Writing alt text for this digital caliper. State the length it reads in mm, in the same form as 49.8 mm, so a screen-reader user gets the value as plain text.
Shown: 89.86 mm
